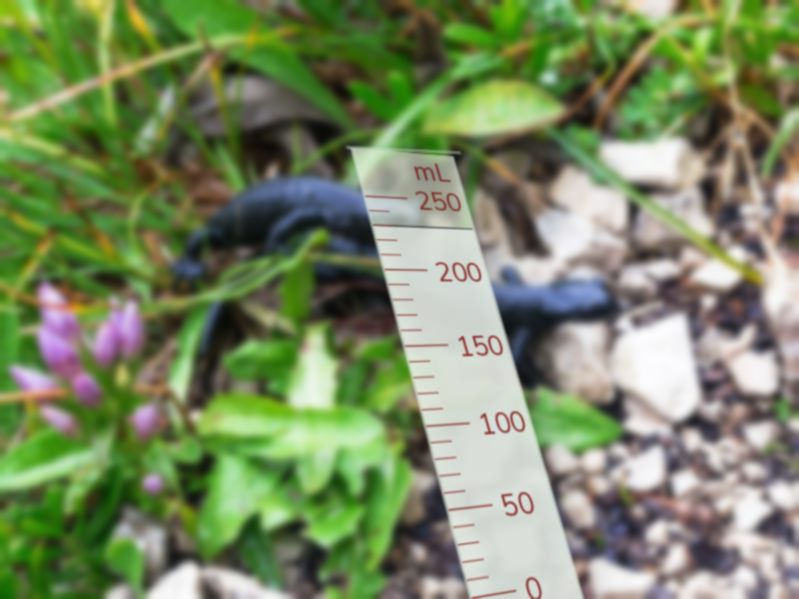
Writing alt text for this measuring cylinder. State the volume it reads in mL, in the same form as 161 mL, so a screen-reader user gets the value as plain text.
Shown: 230 mL
